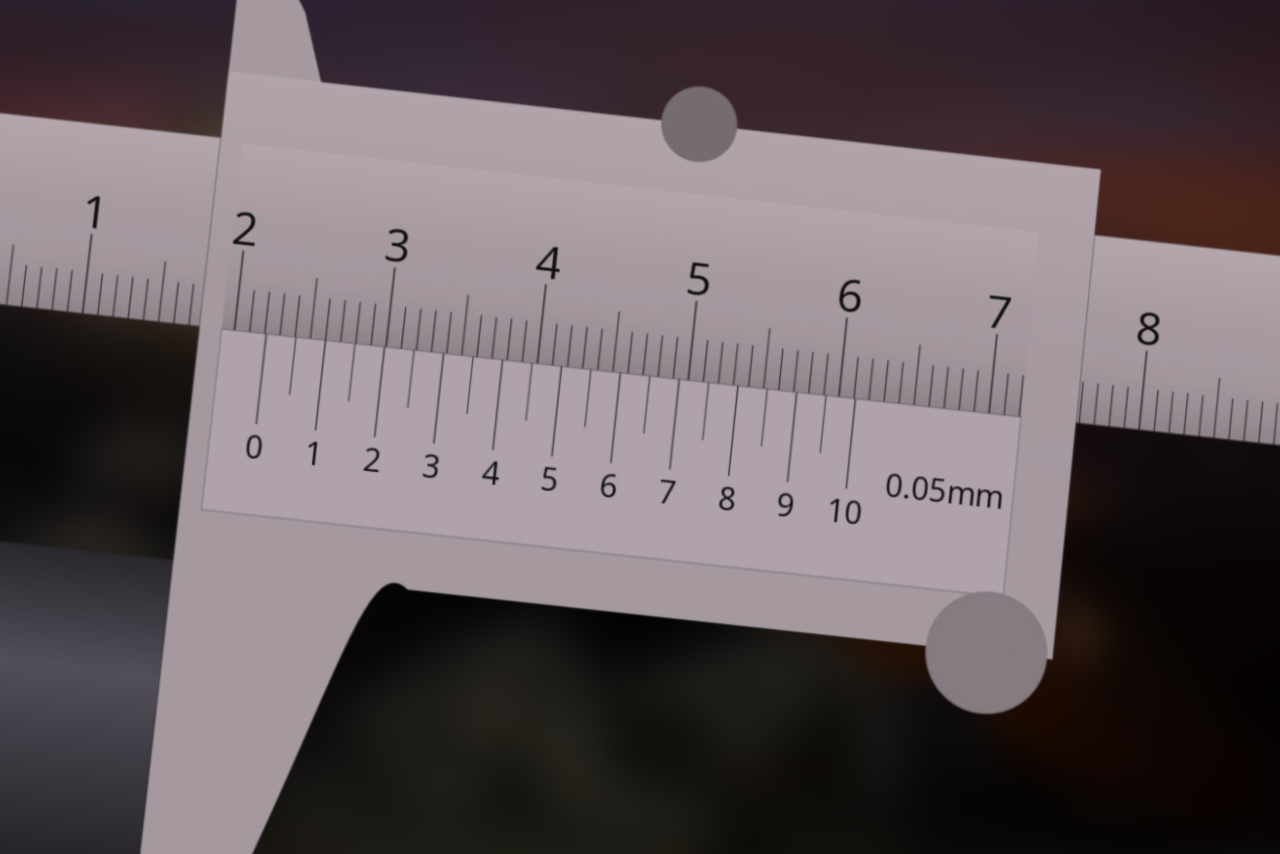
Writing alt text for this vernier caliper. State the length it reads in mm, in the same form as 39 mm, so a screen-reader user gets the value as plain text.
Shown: 22.1 mm
